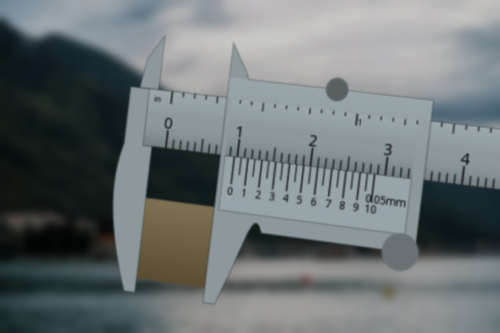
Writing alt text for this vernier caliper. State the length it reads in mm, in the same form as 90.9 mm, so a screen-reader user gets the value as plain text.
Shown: 9.6 mm
